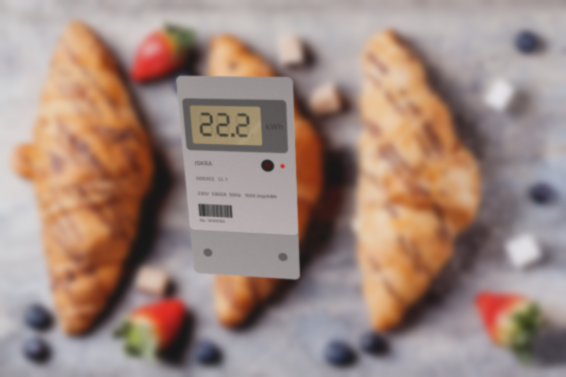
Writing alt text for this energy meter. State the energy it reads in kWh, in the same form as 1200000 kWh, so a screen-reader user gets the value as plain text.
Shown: 22.2 kWh
